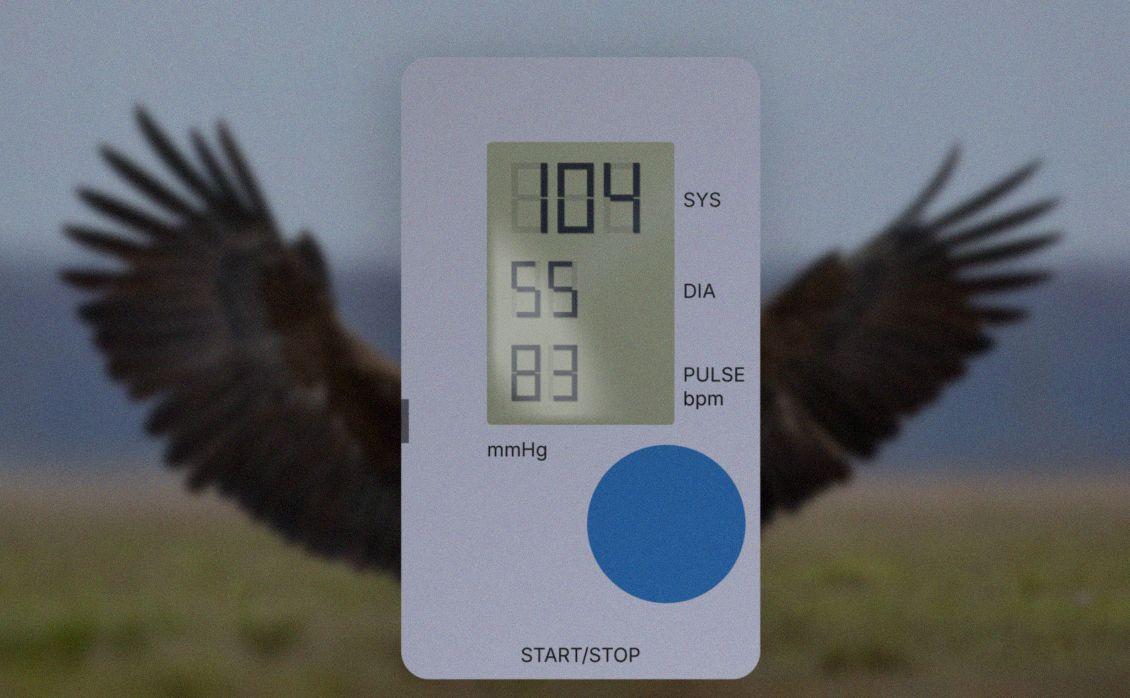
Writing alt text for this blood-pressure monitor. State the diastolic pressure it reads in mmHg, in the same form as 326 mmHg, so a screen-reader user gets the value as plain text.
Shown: 55 mmHg
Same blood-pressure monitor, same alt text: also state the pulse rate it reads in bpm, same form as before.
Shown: 83 bpm
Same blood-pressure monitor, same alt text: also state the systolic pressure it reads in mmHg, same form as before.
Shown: 104 mmHg
